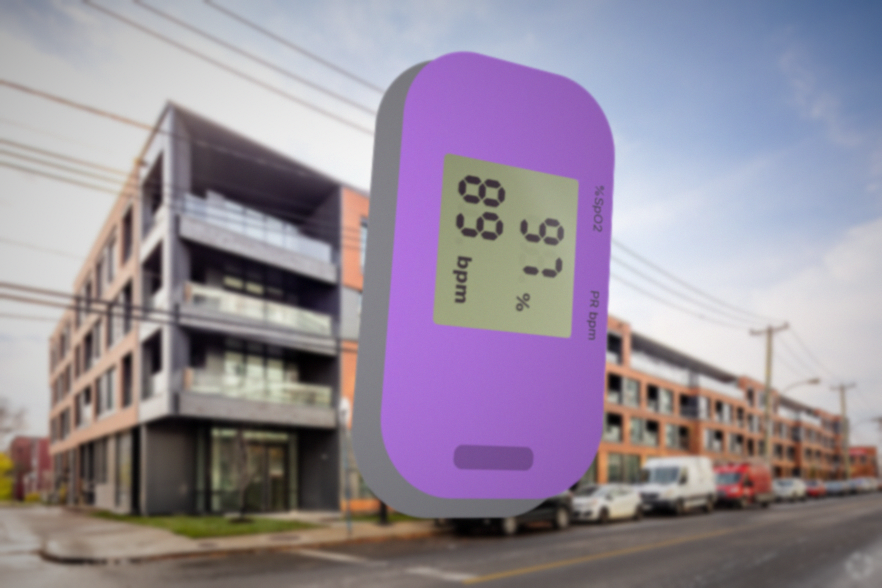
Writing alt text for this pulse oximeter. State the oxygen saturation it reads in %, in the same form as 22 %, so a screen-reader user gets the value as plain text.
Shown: 97 %
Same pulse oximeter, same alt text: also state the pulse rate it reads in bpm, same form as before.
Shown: 89 bpm
